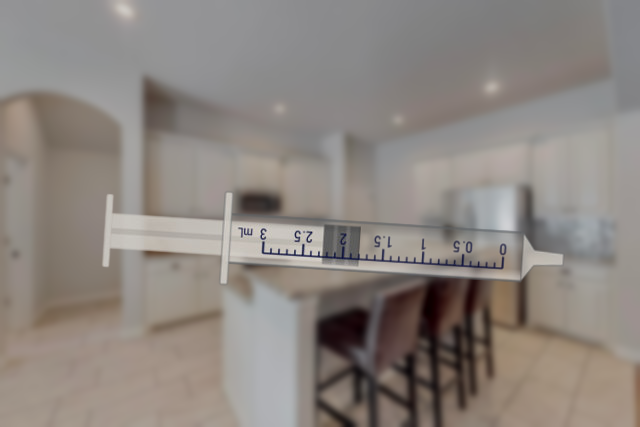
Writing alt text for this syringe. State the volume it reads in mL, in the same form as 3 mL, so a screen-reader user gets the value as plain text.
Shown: 1.8 mL
